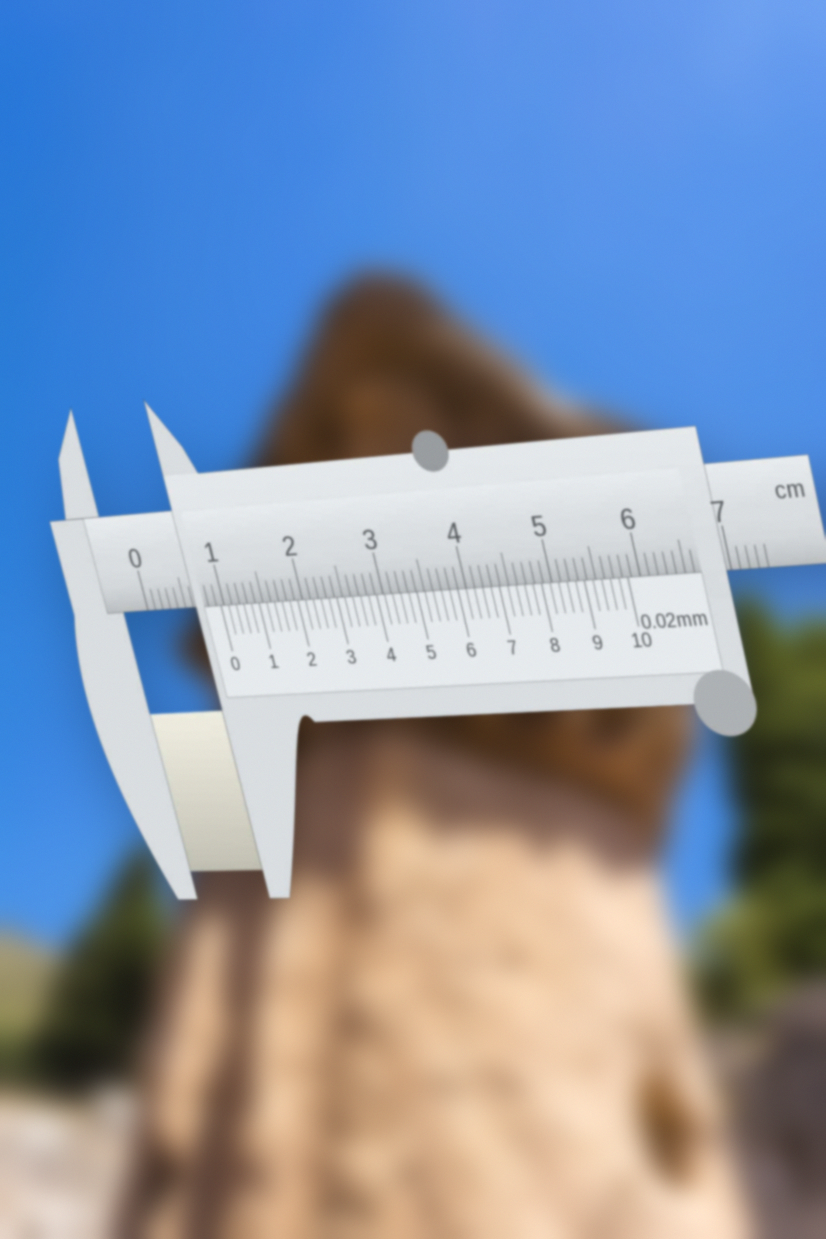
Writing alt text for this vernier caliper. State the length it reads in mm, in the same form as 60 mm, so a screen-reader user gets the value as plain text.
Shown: 9.6 mm
